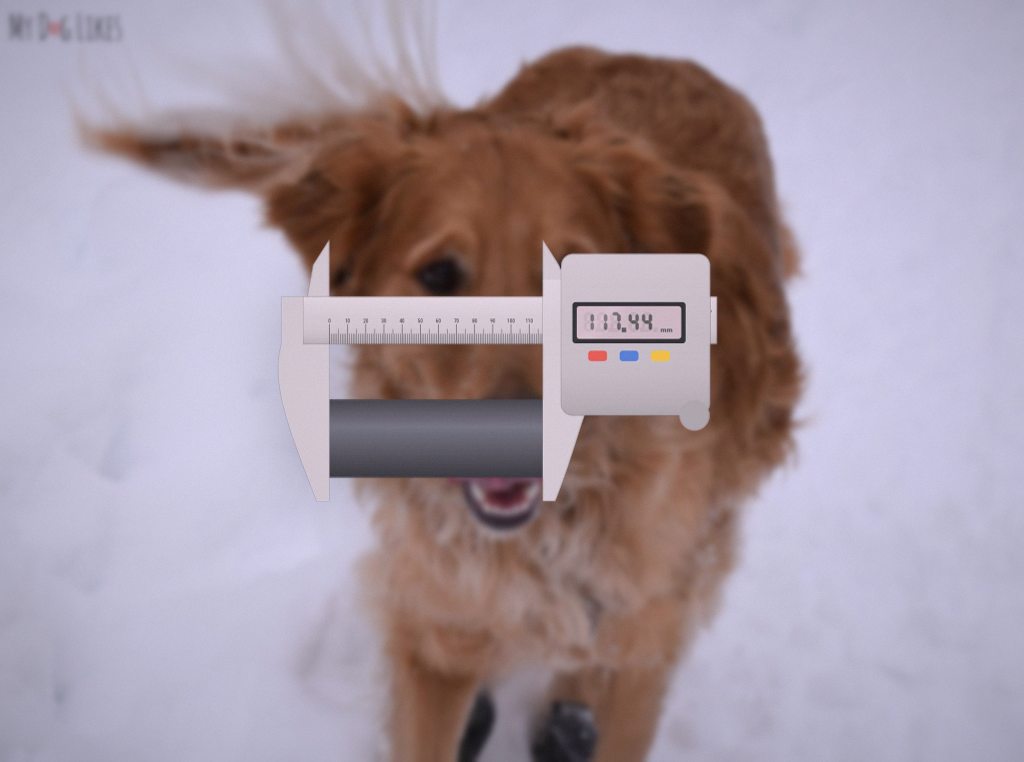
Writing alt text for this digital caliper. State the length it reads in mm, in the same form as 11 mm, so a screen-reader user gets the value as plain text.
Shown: 117.44 mm
